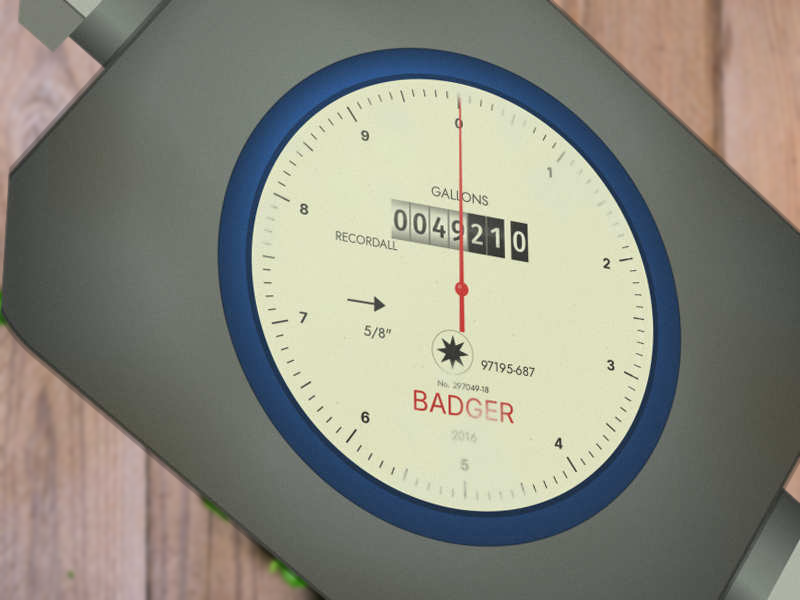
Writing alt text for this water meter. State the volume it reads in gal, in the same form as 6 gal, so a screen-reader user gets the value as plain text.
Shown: 49210.0 gal
